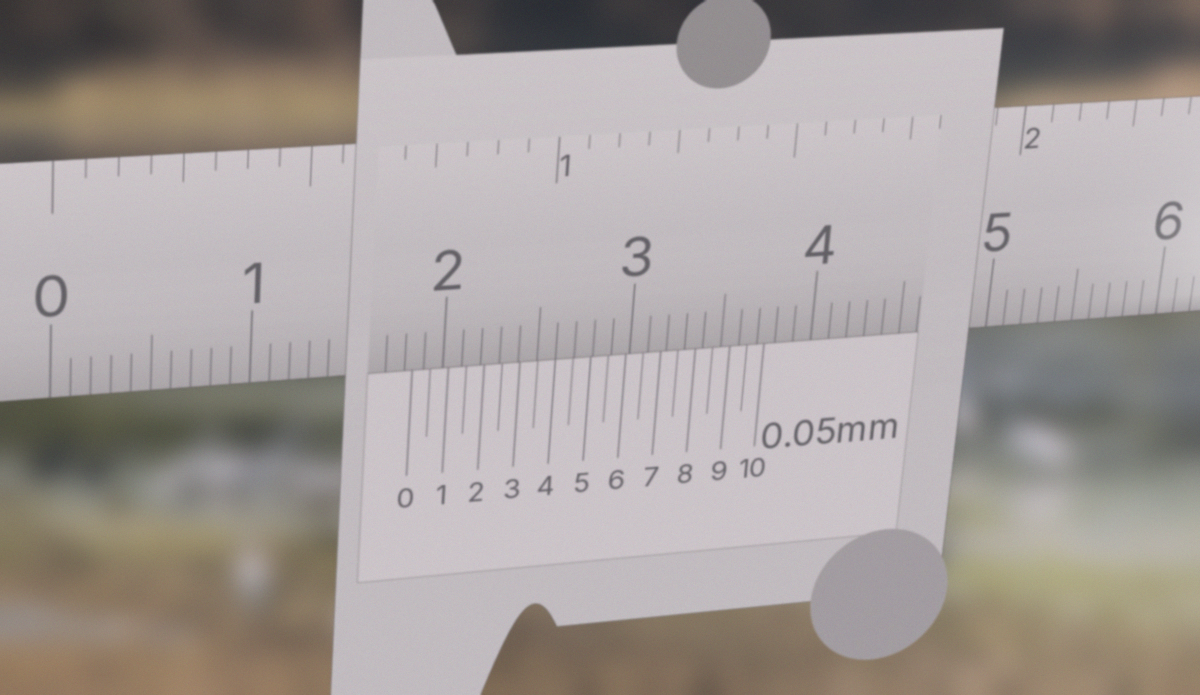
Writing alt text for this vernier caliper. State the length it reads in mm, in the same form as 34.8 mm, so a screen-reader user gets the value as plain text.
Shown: 18.4 mm
